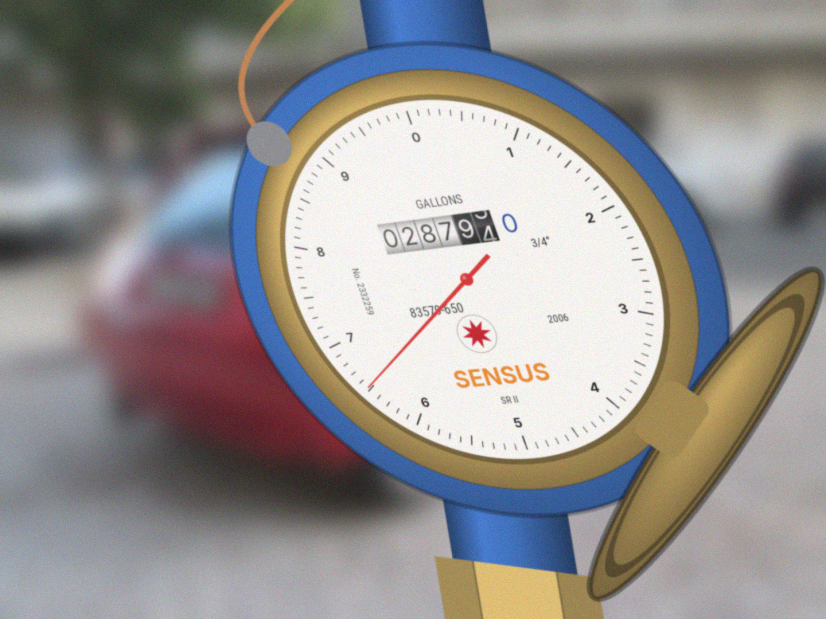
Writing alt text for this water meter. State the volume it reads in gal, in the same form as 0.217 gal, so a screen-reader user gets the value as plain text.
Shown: 287936.5 gal
